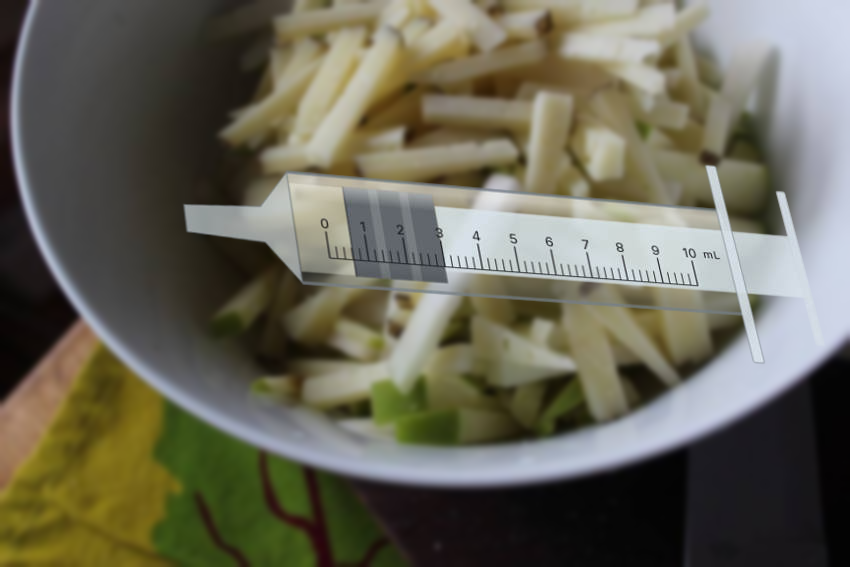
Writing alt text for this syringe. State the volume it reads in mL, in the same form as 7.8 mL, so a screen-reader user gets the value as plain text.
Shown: 0.6 mL
